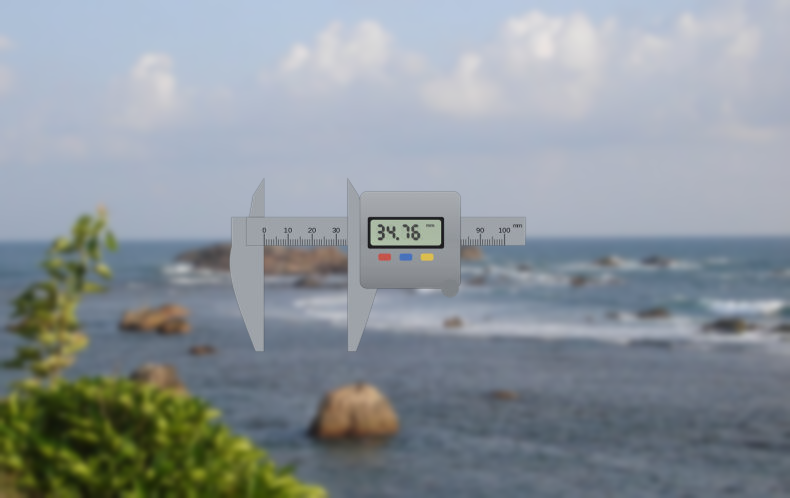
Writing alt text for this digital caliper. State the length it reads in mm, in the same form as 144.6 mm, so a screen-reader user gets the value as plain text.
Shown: 34.76 mm
